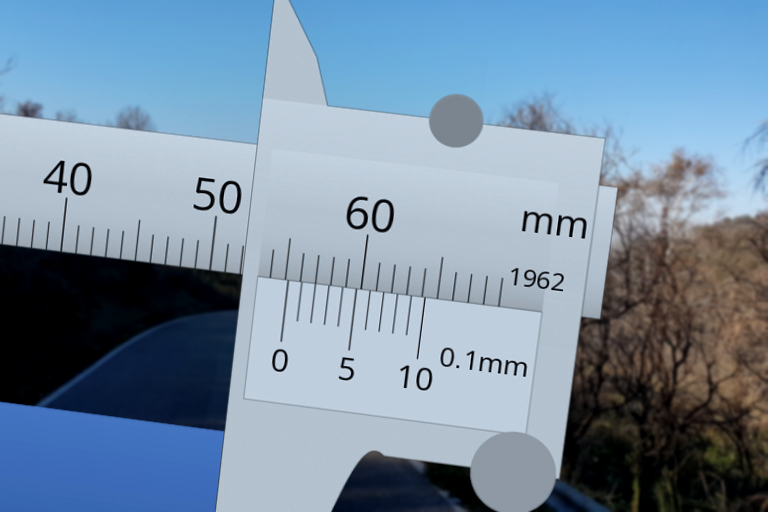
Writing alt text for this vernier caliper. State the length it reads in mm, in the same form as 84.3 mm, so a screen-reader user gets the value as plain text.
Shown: 55.2 mm
